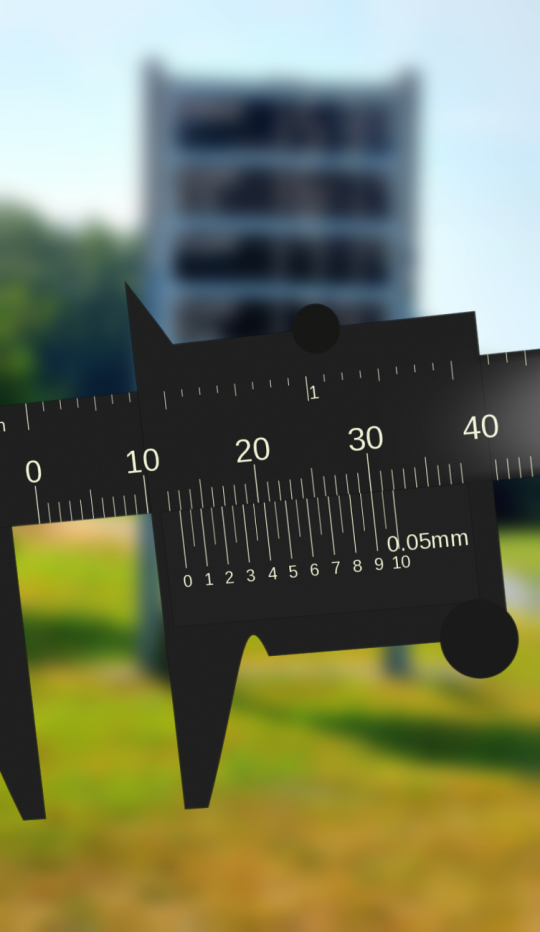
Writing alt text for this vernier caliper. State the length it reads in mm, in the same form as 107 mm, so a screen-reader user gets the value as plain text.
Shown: 12.9 mm
